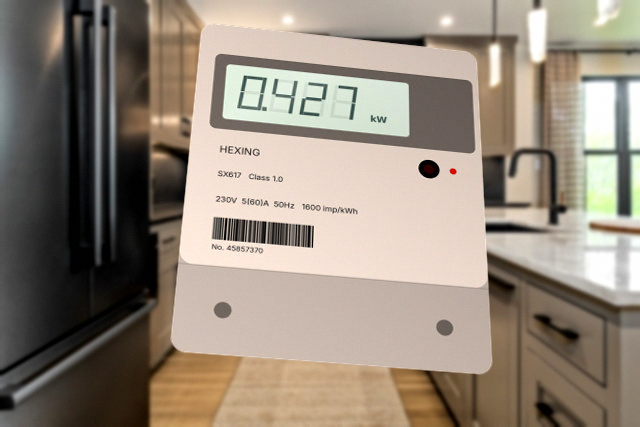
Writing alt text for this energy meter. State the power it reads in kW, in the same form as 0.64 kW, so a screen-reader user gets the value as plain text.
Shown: 0.427 kW
